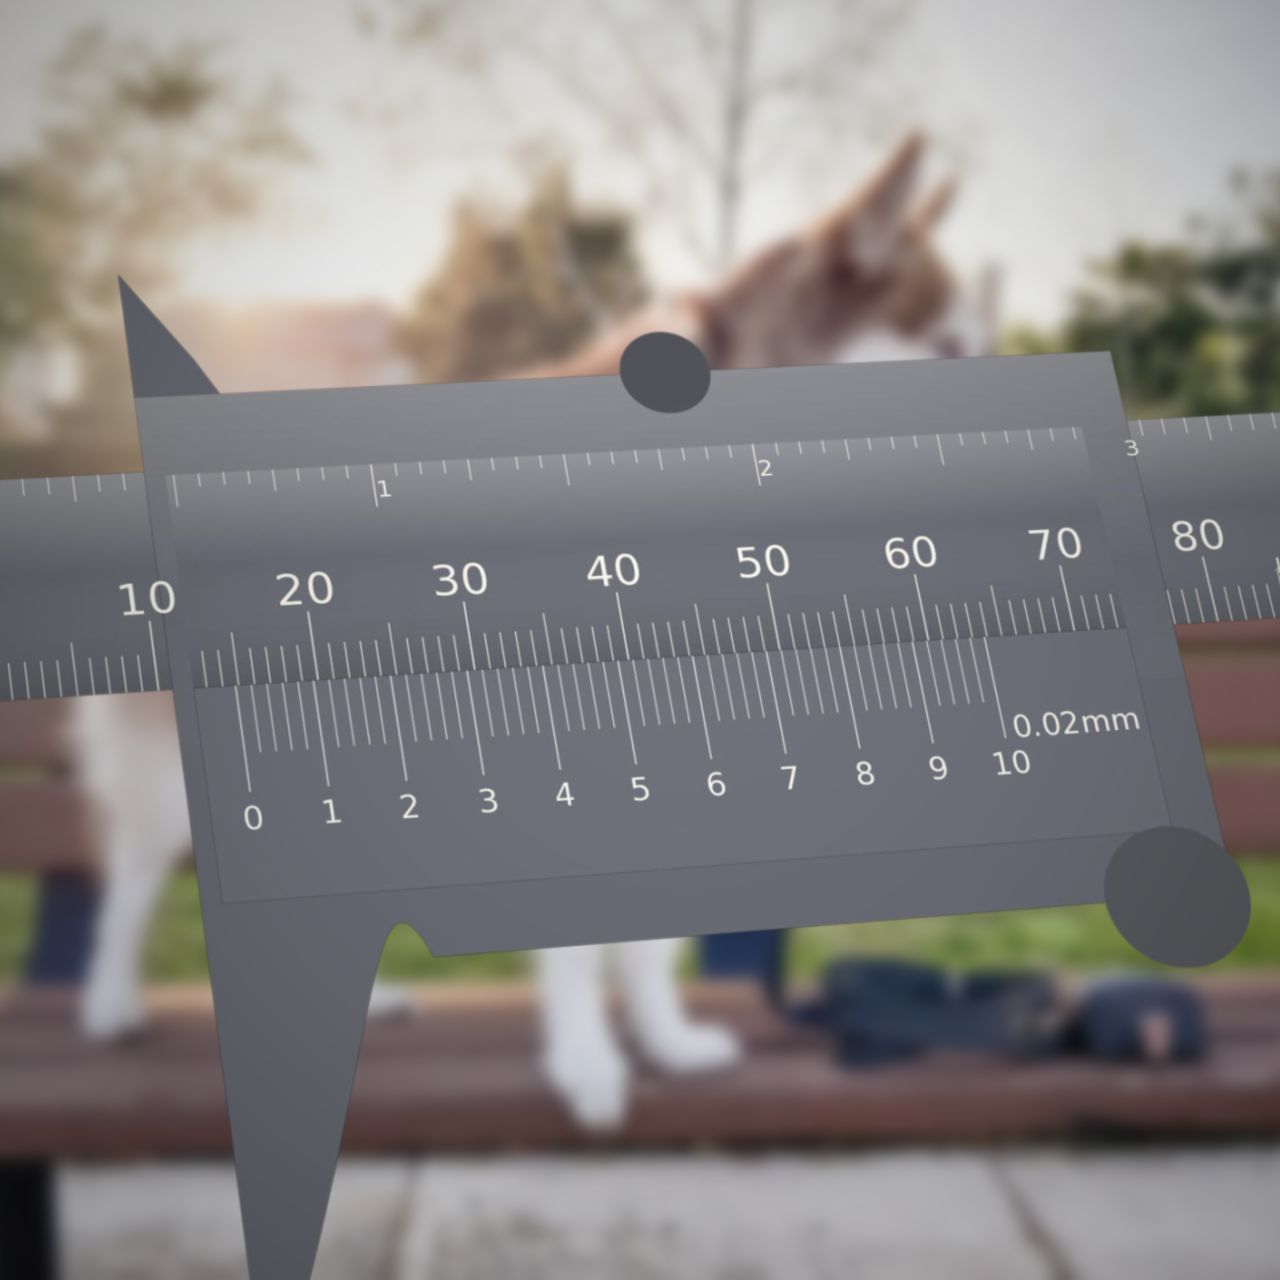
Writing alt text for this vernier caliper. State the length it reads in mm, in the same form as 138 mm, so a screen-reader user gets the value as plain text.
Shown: 14.8 mm
